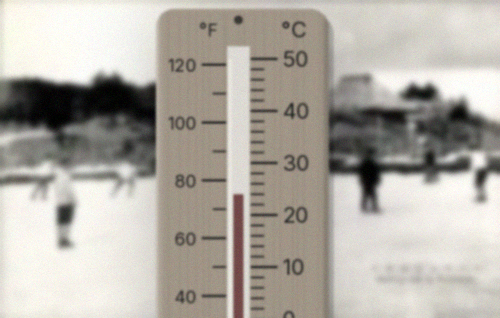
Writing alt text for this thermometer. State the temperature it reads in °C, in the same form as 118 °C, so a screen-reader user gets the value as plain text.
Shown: 24 °C
